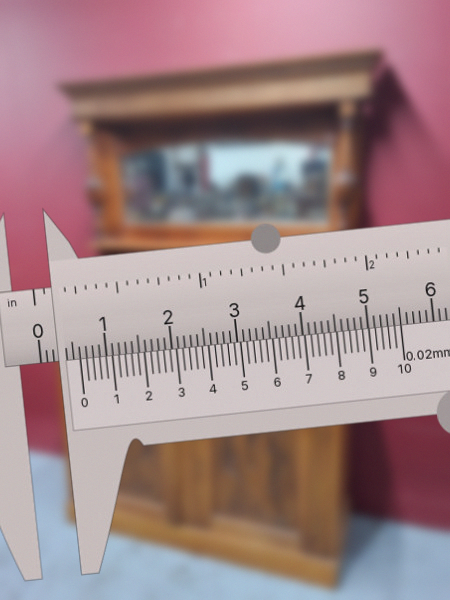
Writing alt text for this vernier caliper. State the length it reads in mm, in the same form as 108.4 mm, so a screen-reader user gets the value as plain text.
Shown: 6.0 mm
